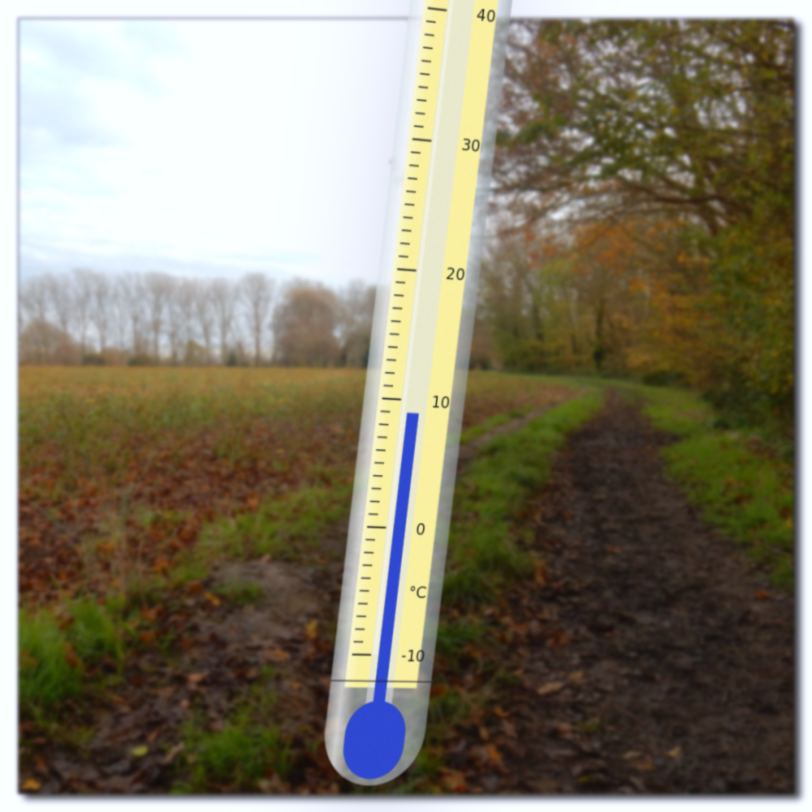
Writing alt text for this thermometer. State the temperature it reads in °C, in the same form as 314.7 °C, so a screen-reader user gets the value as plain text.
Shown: 9 °C
